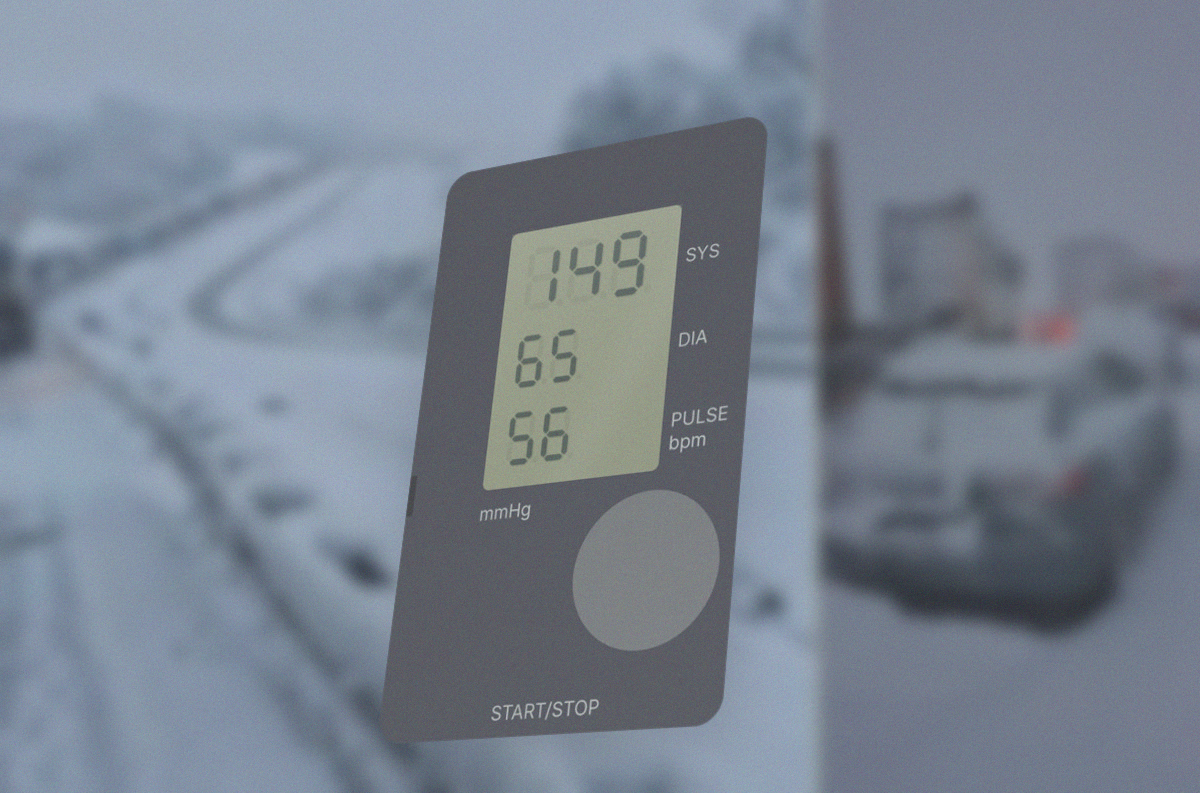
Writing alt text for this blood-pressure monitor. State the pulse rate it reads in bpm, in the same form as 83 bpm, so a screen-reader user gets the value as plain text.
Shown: 56 bpm
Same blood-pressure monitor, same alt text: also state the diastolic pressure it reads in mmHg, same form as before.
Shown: 65 mmHg
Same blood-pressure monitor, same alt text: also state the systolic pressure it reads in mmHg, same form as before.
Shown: 149 mmHg
